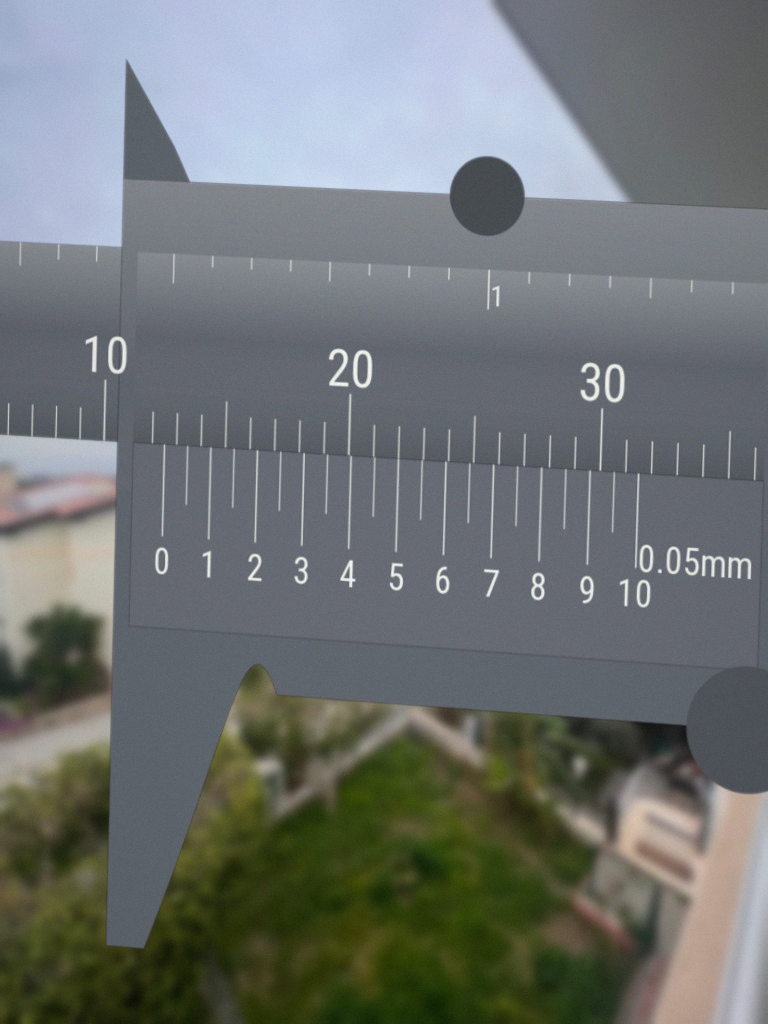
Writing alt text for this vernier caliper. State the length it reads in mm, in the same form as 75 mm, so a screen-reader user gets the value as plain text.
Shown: 12.5 mm
